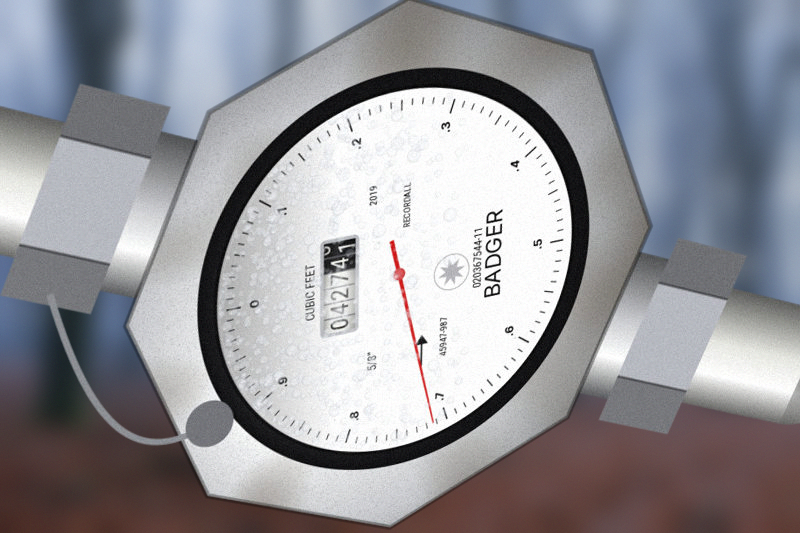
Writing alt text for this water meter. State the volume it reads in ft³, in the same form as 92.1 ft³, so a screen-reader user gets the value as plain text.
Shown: 42740.71 ft³
